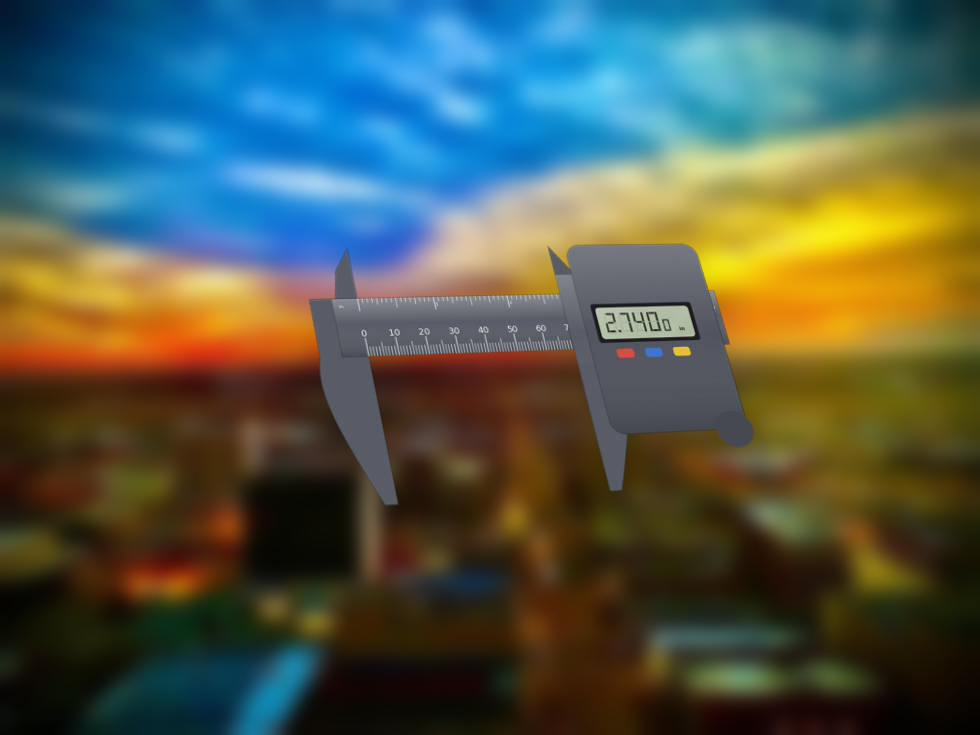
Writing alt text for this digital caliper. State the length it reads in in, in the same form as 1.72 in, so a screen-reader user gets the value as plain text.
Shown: 2.7400 in
